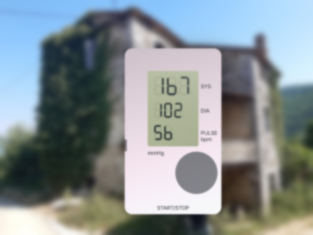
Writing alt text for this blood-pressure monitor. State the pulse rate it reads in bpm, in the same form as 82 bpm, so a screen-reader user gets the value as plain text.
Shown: 56 bpm
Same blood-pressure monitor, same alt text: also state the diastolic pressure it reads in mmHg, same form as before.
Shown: 102 mmHg
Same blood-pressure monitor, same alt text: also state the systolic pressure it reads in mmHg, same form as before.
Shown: 167 mmHg
